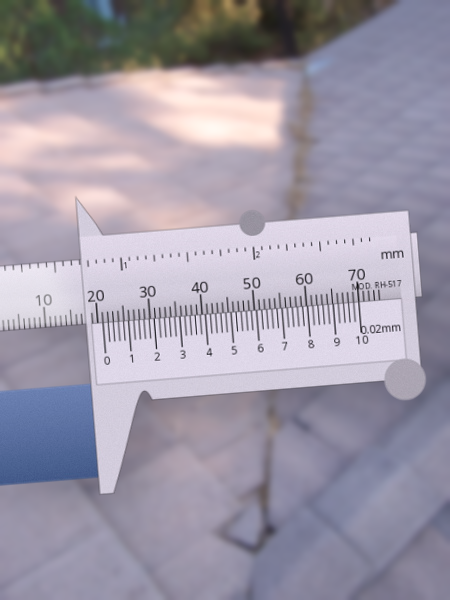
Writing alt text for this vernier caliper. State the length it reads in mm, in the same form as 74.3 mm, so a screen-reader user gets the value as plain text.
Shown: 21.0 mm
